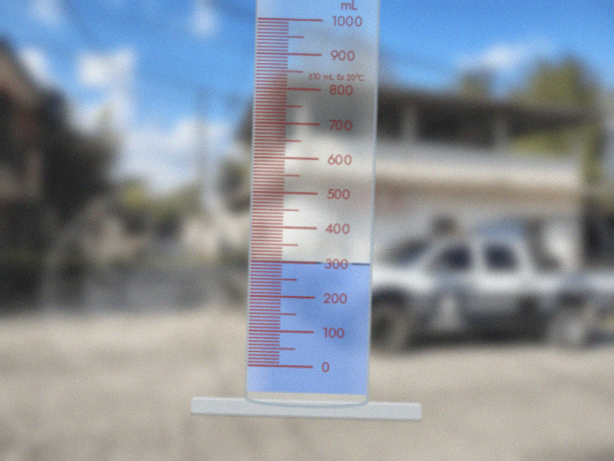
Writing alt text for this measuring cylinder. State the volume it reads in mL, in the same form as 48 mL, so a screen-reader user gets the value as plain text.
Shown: 300 mL
